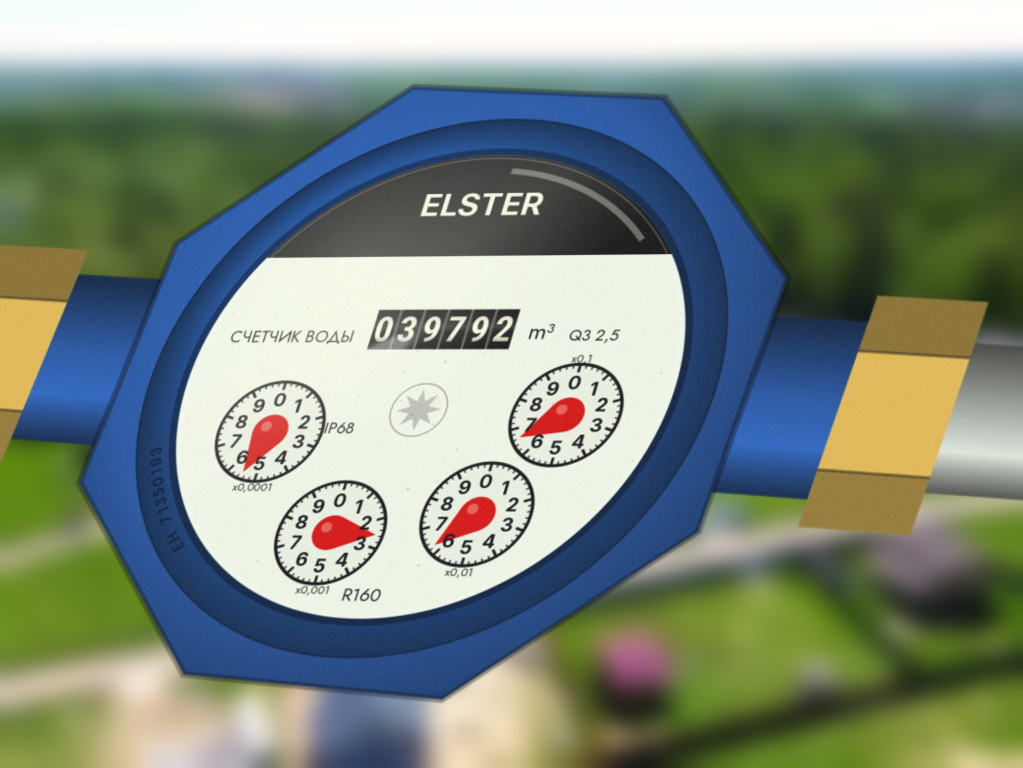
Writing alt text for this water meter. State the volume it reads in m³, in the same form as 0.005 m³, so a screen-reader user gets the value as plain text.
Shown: 39792.6625 m³
